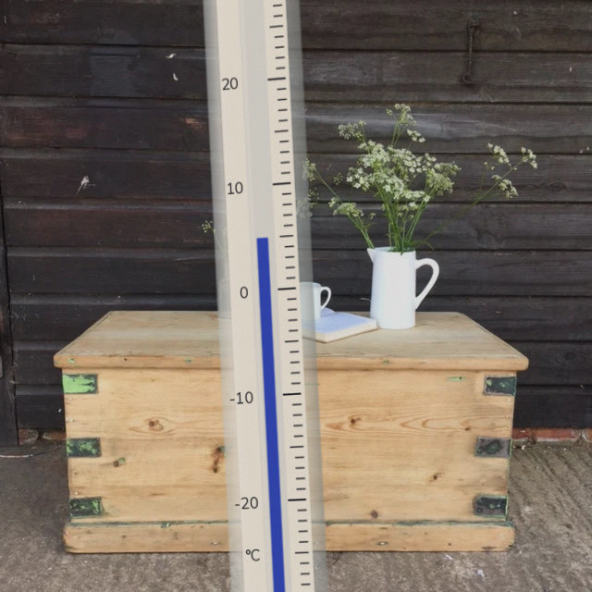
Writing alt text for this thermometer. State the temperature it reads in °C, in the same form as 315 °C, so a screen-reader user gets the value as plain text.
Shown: 5 °C
